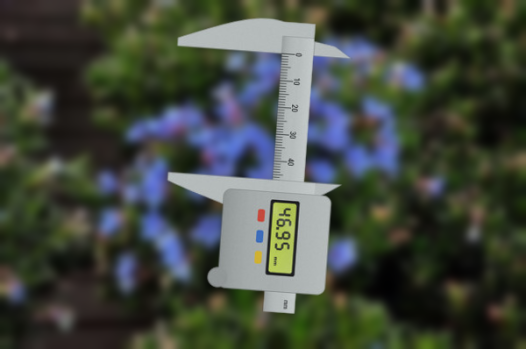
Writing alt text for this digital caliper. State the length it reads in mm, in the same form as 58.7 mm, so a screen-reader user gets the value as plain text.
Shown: 46.95 mm
